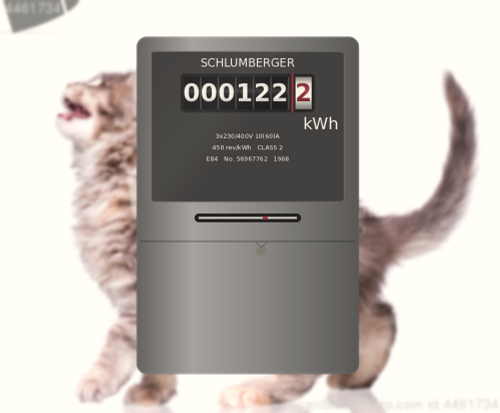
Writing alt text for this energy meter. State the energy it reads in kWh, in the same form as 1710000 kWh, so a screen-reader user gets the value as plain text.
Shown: 122.2 kWh
